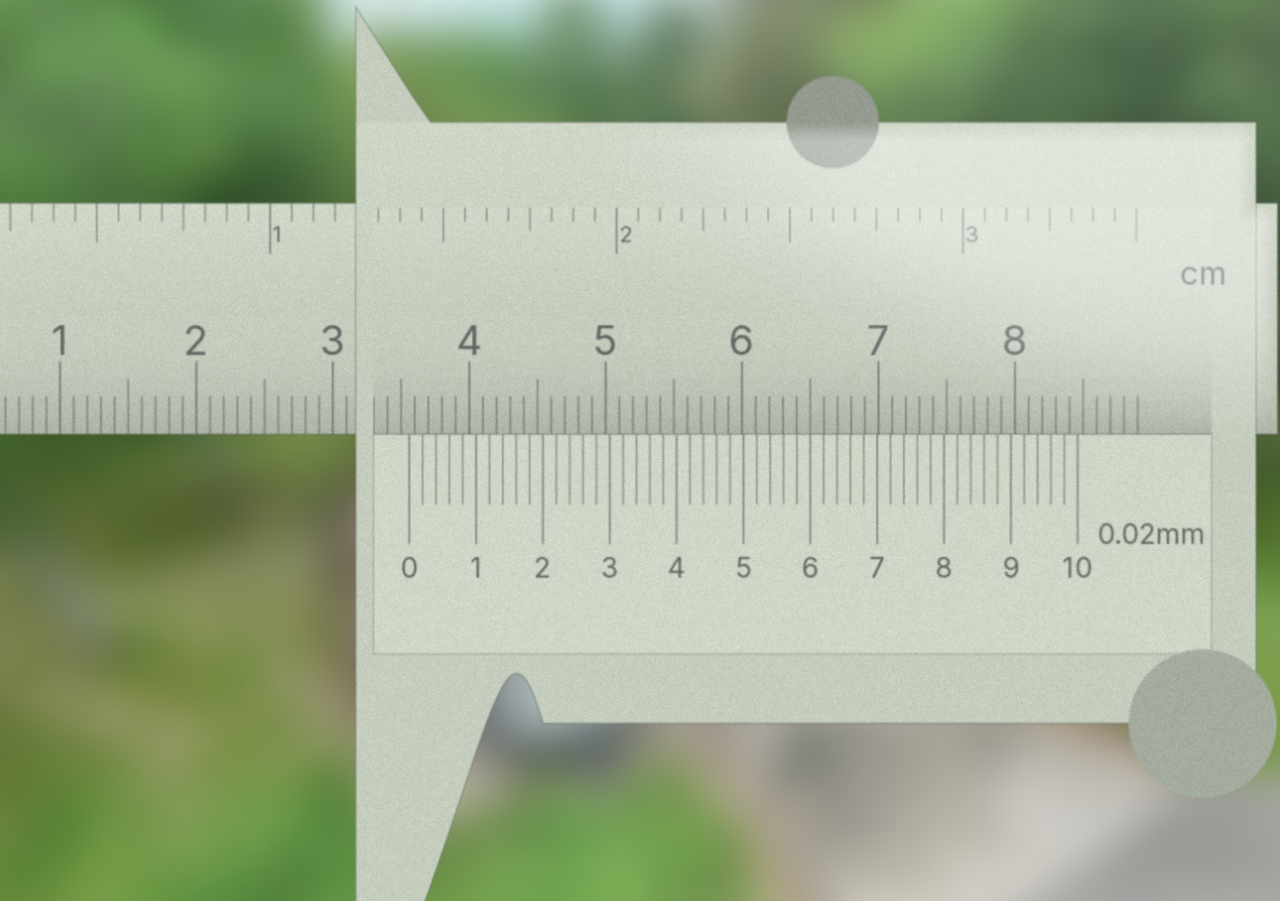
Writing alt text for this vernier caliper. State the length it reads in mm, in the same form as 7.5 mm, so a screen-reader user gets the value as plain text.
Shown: 35.6 mm
